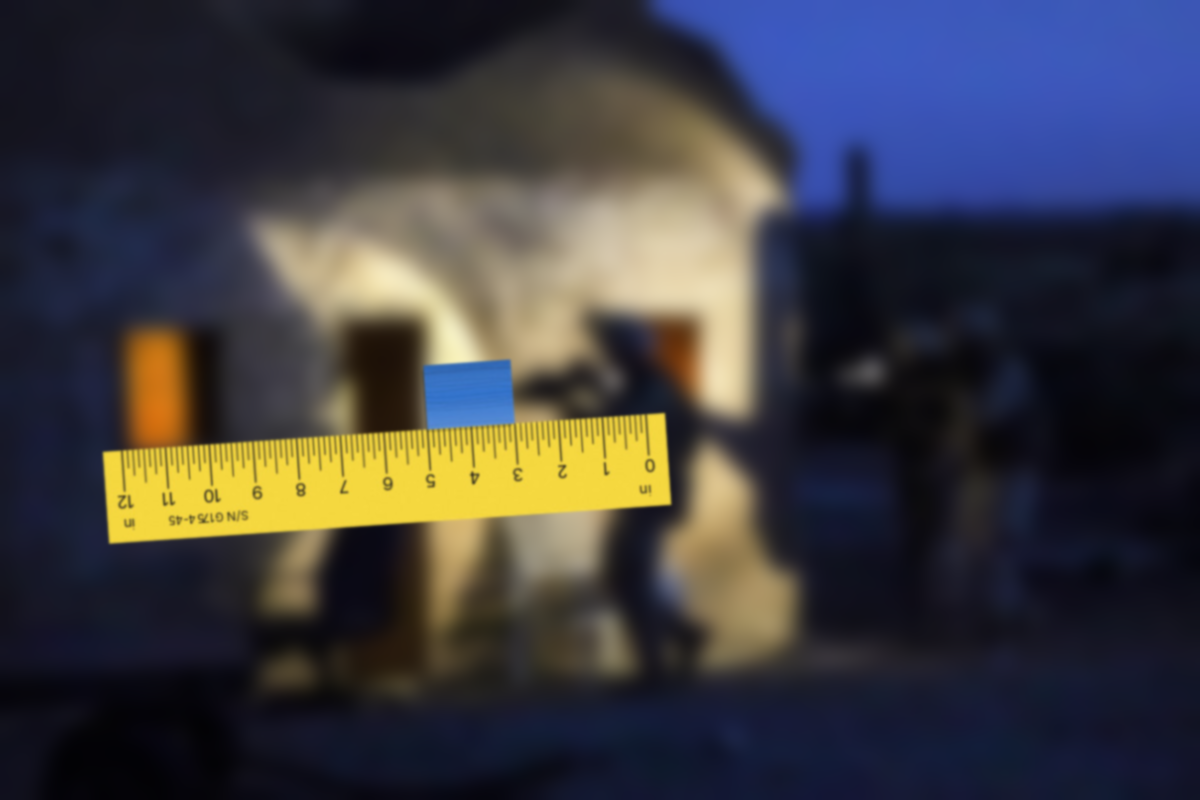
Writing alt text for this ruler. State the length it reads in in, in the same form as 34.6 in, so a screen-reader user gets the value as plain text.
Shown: 2 in
